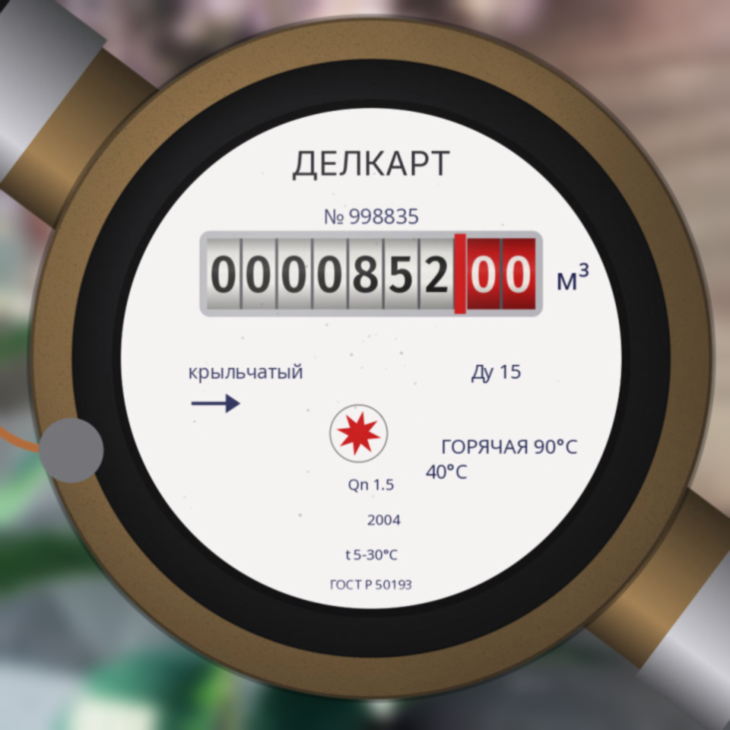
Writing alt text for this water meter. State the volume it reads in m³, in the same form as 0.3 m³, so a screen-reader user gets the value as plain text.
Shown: 852.00 m³
